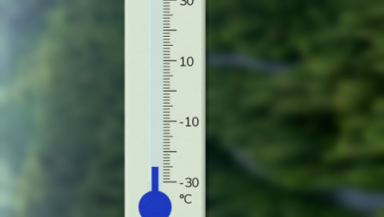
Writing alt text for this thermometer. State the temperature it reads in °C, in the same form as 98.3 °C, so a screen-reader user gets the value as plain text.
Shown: -25 °C
